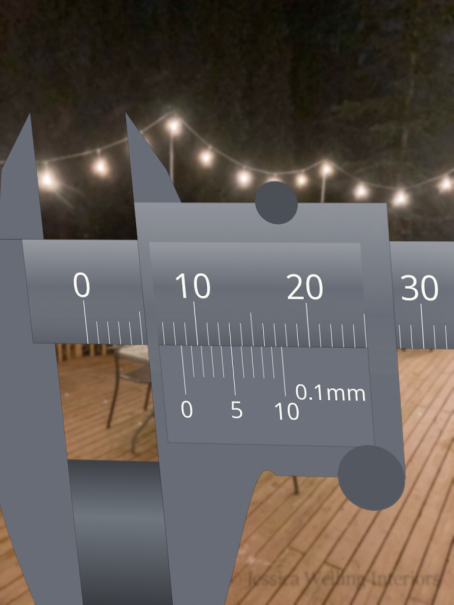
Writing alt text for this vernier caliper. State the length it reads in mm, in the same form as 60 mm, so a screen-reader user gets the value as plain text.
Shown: 8.5 mm
